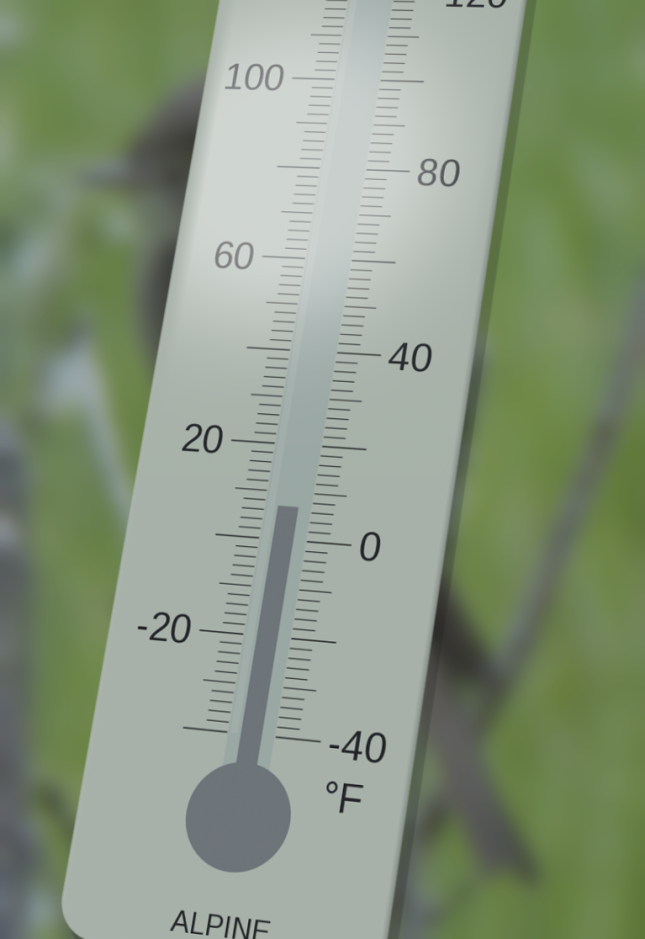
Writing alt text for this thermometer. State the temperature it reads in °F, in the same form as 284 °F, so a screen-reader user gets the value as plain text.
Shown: 7 °F
